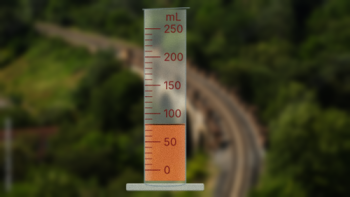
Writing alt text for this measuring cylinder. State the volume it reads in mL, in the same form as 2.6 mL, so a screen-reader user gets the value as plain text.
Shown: 80 mL
